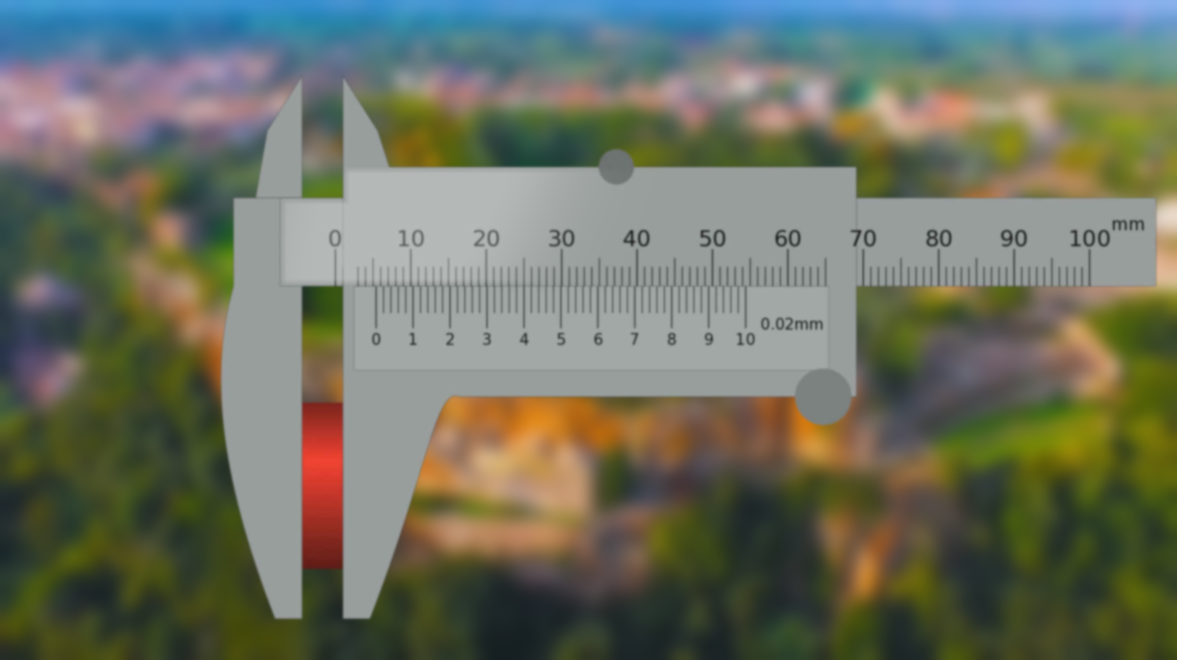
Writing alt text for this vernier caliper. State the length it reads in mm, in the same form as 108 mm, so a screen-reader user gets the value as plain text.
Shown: 5.4 mm
